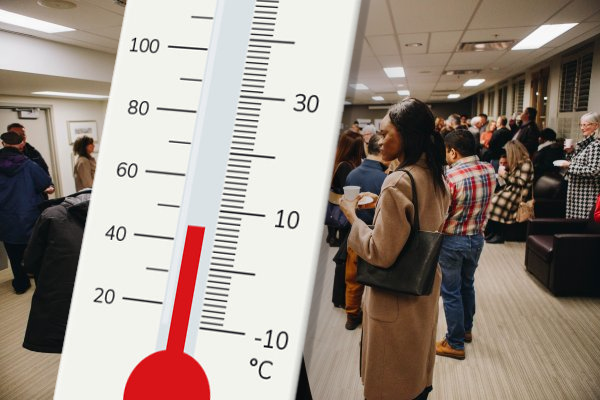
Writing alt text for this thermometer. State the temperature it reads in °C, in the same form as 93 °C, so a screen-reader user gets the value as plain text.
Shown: 7 °C
